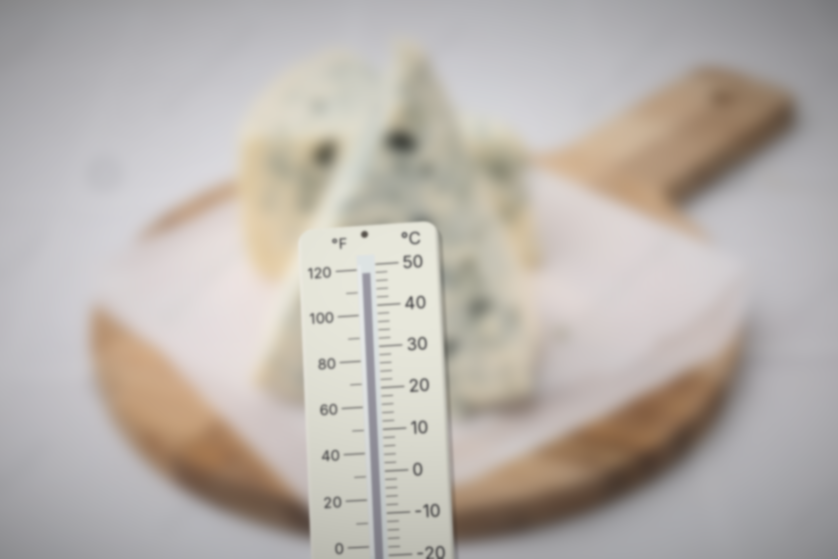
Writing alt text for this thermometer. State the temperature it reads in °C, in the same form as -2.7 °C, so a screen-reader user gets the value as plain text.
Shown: 48 °C
